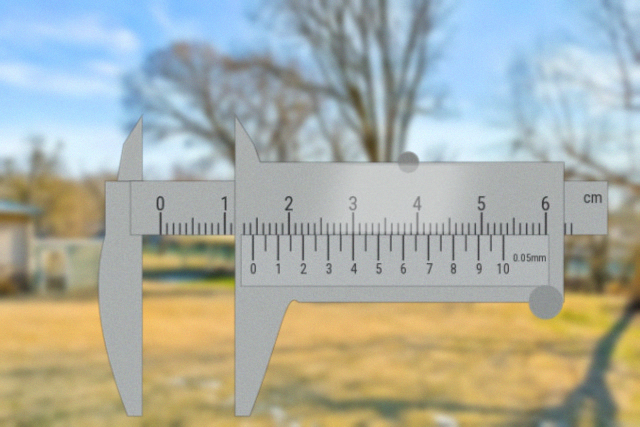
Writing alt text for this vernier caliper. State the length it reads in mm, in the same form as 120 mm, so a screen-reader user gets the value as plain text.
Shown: 14.4 mm
